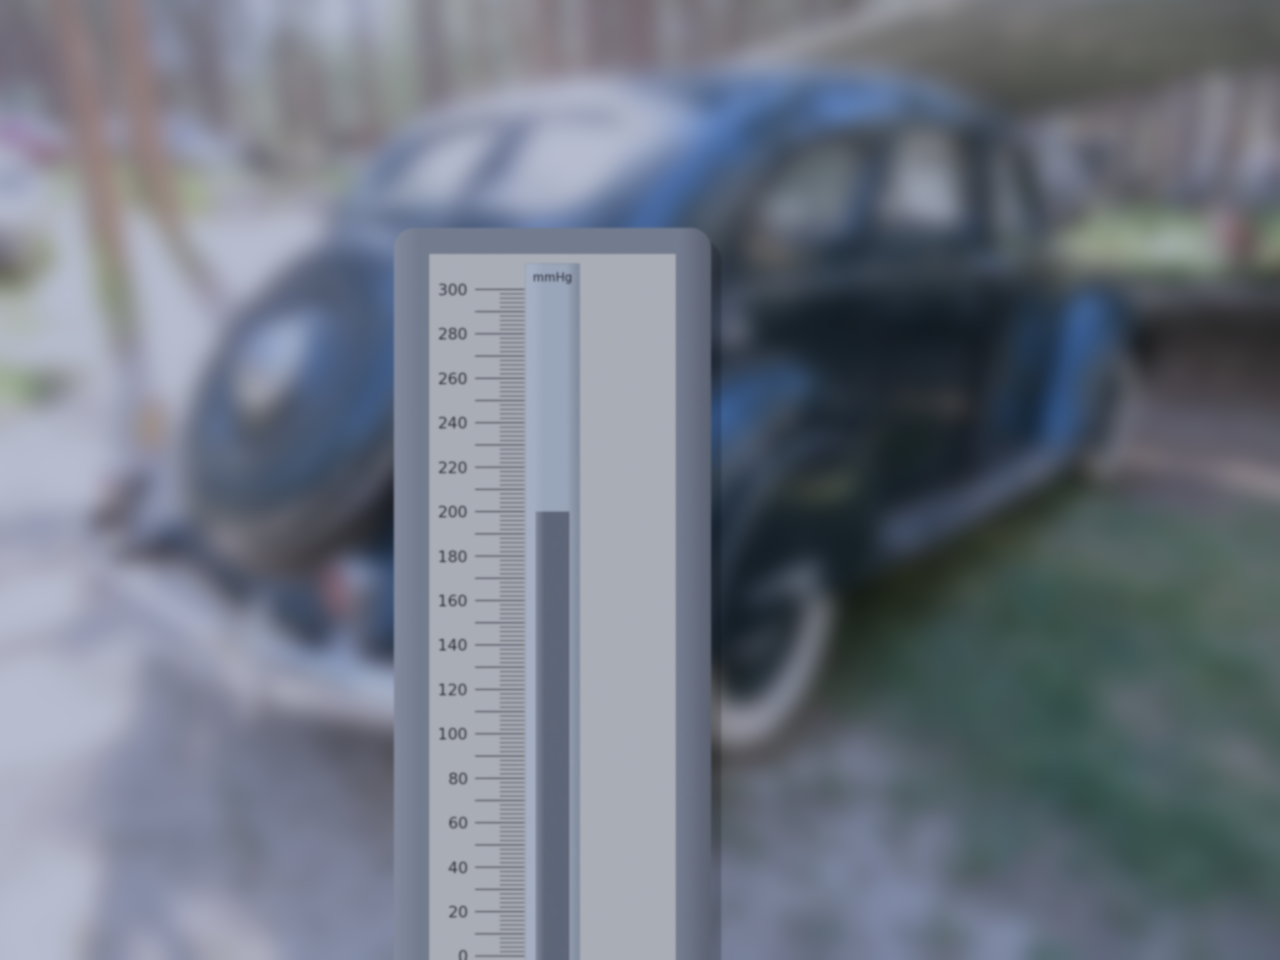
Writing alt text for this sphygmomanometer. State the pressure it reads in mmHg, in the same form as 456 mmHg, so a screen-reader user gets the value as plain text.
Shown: 200 mmHg
